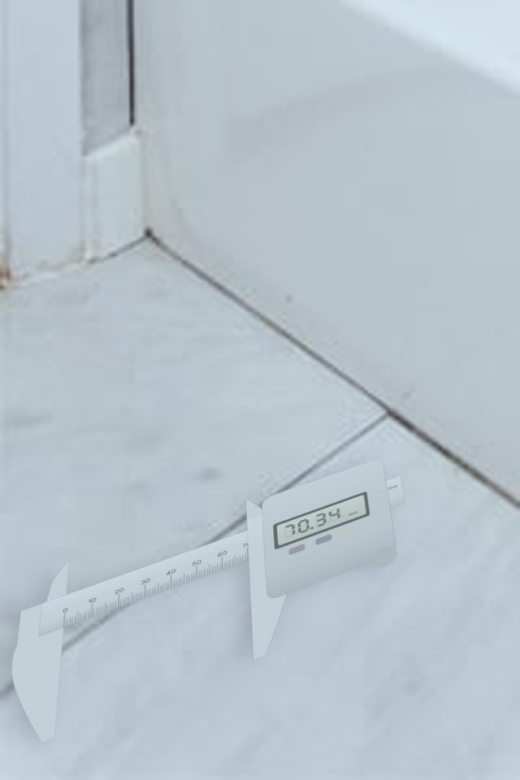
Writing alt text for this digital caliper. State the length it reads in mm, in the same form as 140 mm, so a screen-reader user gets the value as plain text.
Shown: 70.34 mm
